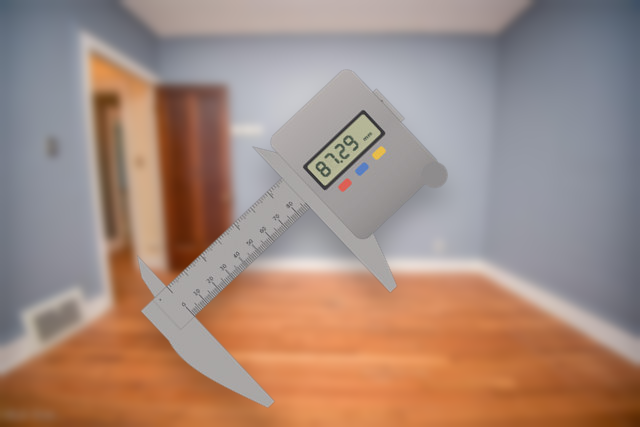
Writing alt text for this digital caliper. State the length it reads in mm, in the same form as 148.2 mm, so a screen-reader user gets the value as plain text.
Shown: 87.29 mm
